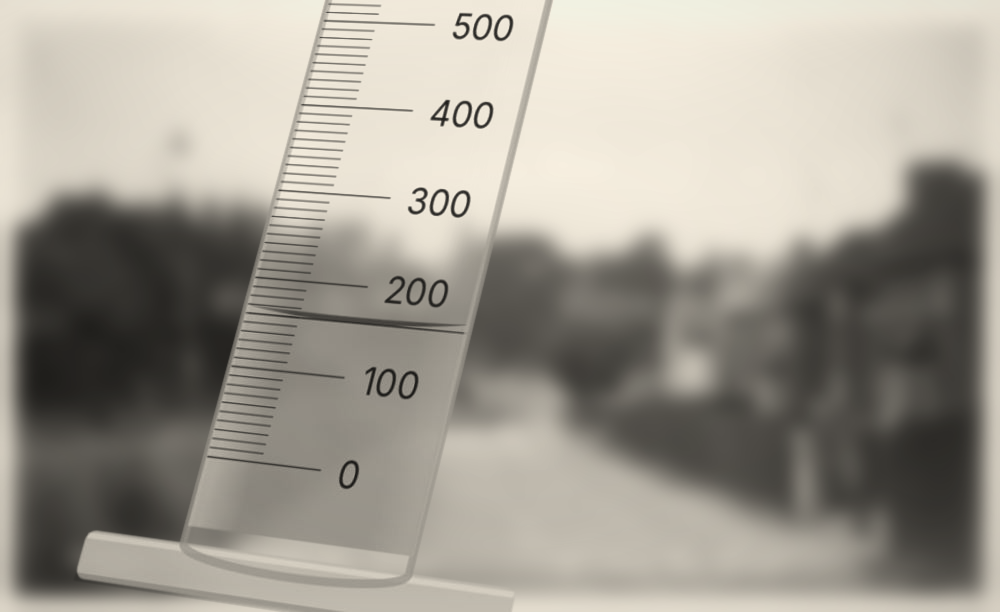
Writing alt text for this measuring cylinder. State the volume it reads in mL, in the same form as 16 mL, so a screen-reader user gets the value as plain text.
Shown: 160 mL
